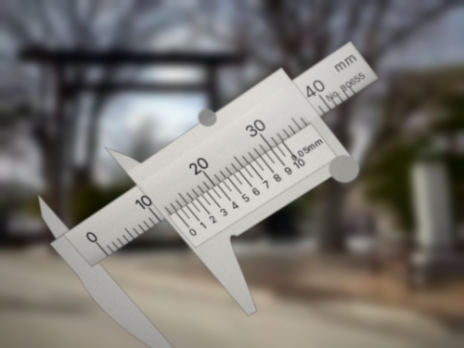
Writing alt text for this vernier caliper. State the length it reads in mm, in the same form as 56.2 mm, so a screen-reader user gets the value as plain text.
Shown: 12.8 mm
